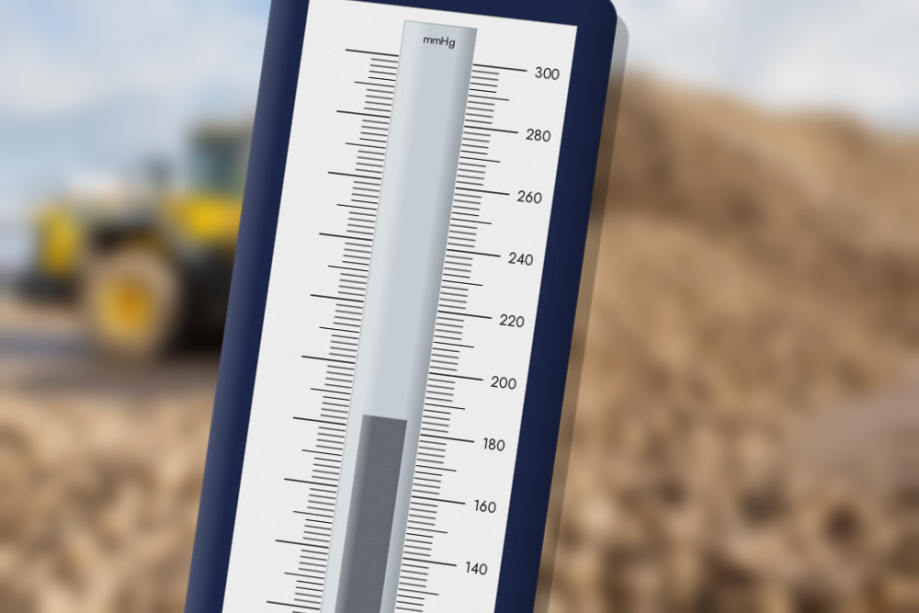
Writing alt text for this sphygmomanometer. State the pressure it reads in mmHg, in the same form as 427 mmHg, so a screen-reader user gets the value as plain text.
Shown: 184 mmHg
